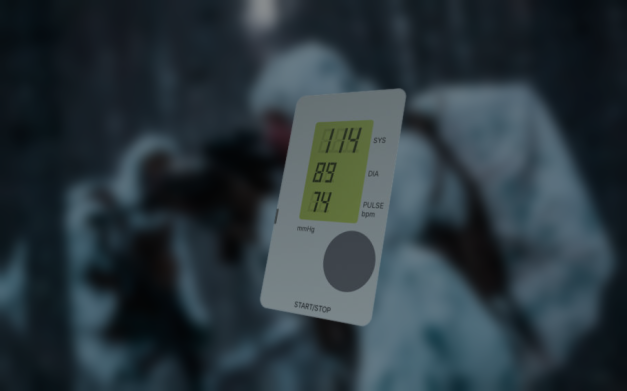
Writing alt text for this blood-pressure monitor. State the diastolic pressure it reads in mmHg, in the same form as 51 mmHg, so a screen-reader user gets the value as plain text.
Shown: 89 mmHg
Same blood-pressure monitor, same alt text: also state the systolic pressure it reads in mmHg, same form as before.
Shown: 114 mmHg
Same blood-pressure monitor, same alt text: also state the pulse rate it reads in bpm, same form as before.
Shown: 74 bpm
